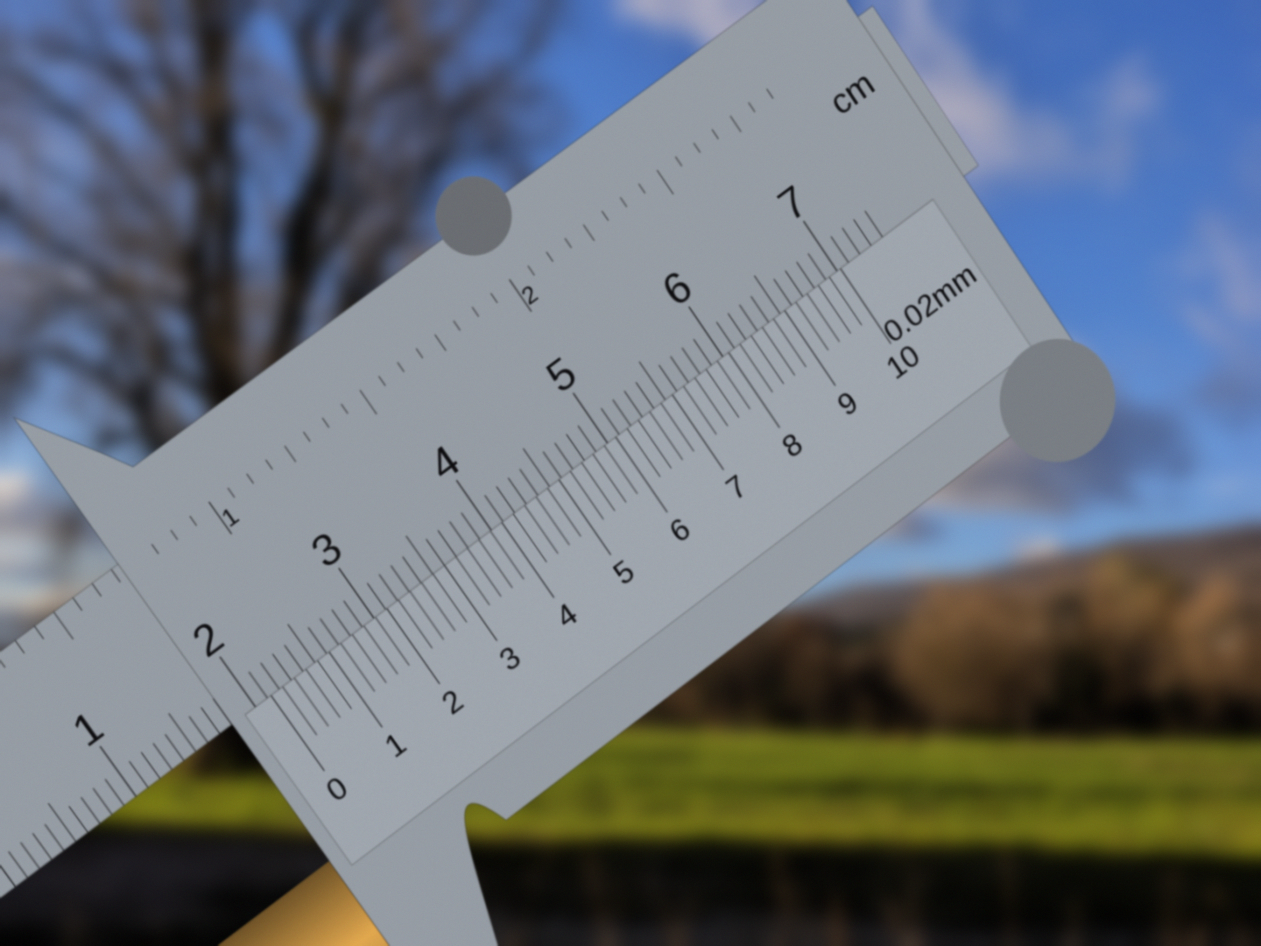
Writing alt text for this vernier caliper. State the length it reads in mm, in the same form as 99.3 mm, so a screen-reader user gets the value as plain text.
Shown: 21.3 mm
